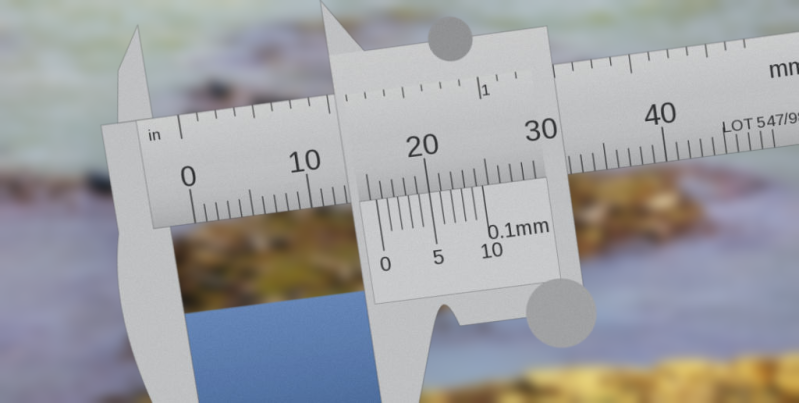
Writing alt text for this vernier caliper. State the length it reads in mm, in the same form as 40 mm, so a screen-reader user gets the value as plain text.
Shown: 15.5 mm
